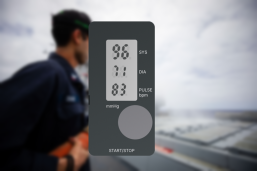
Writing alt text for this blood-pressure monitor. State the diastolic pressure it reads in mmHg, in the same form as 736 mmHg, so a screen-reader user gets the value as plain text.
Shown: 71 mmHg
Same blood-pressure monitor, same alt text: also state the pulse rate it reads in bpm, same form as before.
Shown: 83 bpm
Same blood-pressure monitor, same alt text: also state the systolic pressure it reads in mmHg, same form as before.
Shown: 96 mmHg
